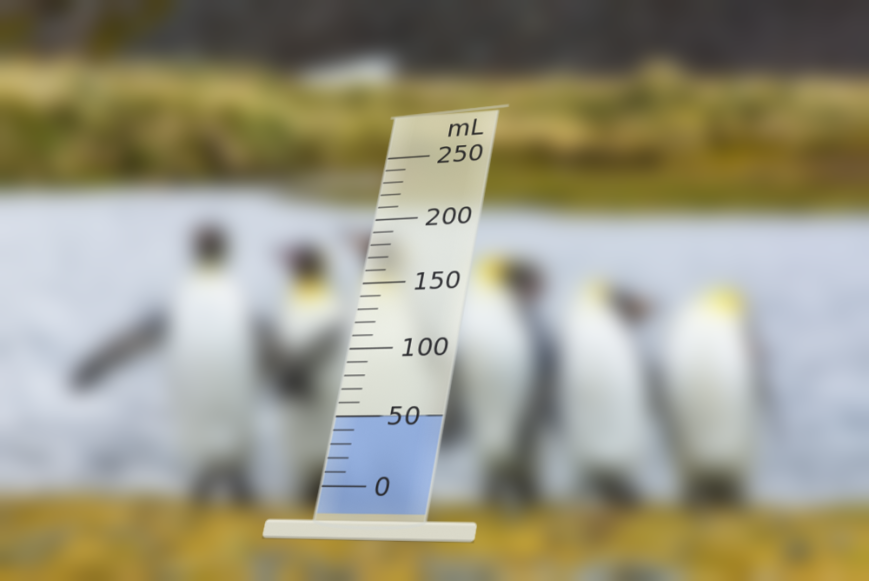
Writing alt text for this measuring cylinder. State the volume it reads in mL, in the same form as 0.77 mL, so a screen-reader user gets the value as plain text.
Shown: 50 mL
